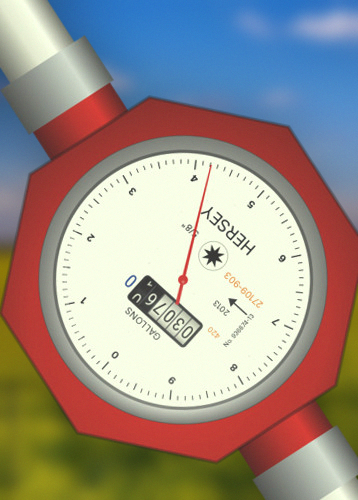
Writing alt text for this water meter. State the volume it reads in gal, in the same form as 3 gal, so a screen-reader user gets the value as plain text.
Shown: 307604.2 gal
